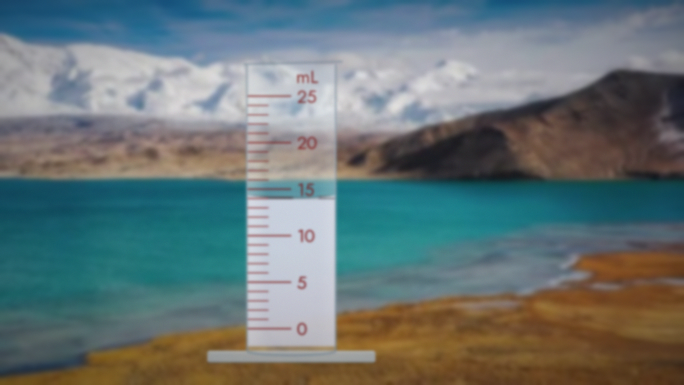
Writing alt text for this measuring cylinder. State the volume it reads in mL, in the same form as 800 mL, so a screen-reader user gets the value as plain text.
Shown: 14 mL
